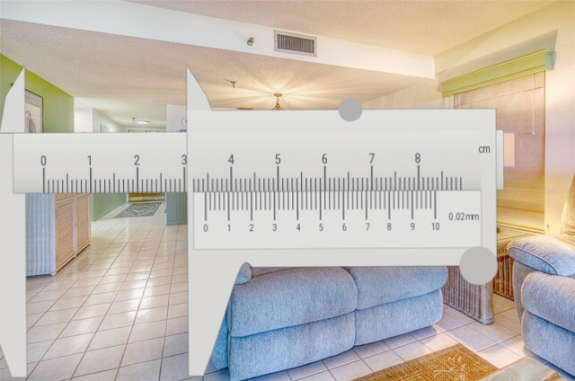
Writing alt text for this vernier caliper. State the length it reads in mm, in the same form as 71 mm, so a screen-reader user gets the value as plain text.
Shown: 34.5 mm
